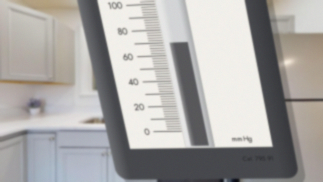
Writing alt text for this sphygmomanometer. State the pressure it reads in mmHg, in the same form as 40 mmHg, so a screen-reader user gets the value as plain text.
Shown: 70 mmHg
